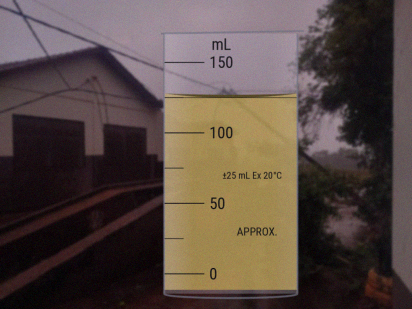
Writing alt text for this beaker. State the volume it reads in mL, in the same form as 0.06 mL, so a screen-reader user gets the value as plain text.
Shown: 125 mL
